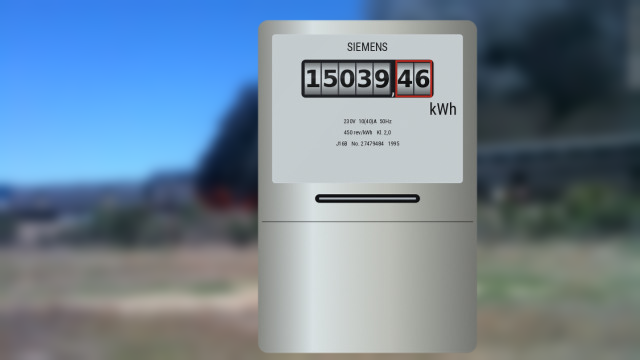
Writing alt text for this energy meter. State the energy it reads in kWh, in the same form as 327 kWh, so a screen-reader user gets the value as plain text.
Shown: 15039.46 kWh
